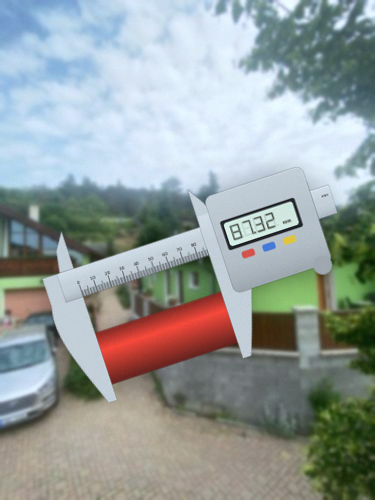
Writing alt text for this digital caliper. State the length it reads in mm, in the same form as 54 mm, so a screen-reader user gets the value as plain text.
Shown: 87.32 mm
